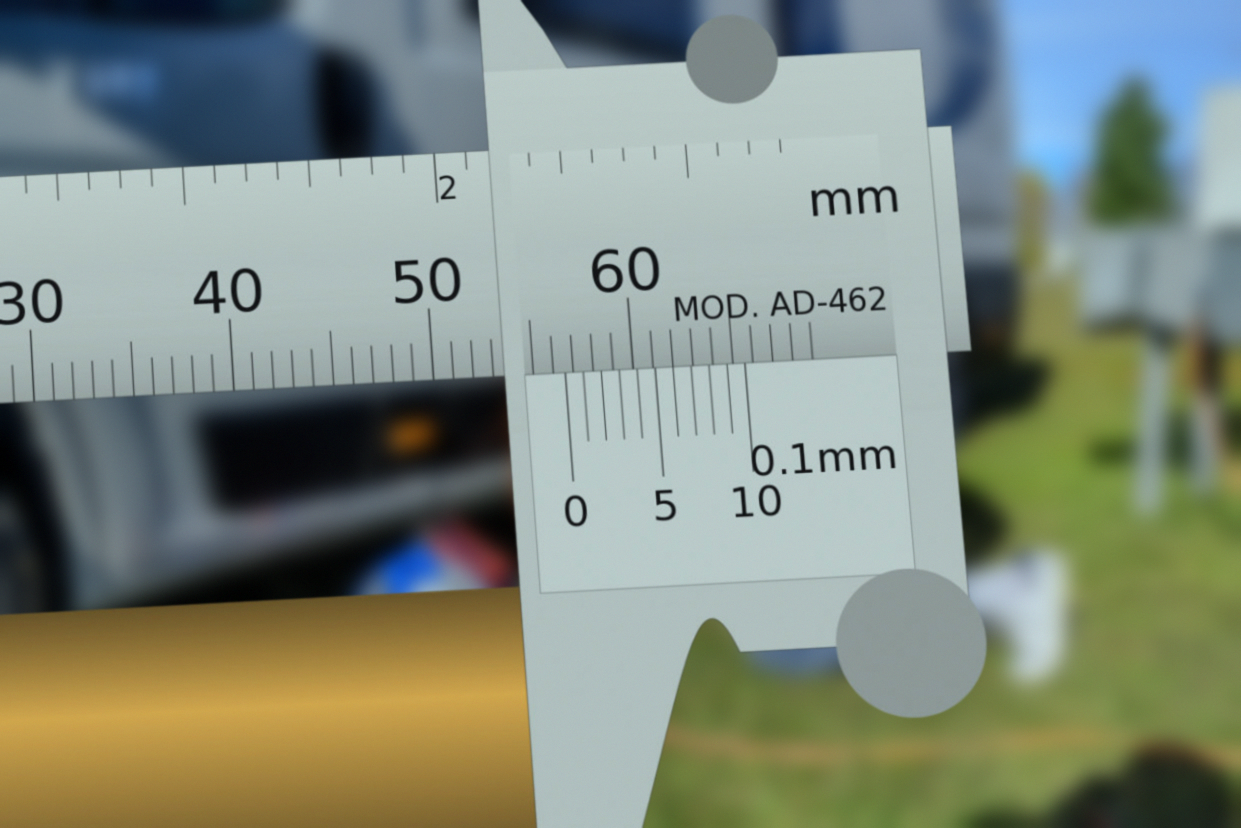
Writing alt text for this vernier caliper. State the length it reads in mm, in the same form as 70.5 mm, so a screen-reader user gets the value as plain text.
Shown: 56.6 mm
